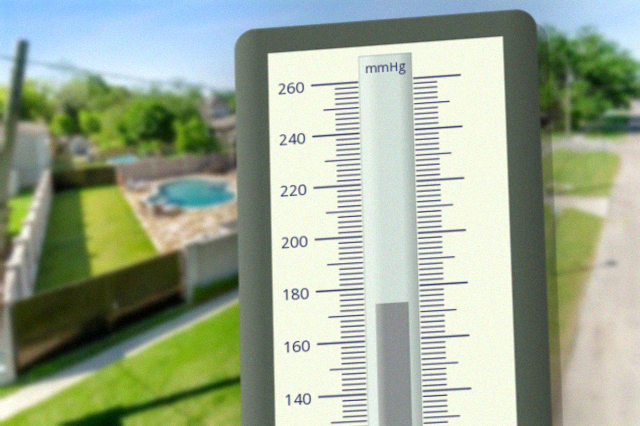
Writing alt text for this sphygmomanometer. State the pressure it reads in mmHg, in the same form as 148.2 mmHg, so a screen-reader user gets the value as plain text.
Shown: 174 mmHg
